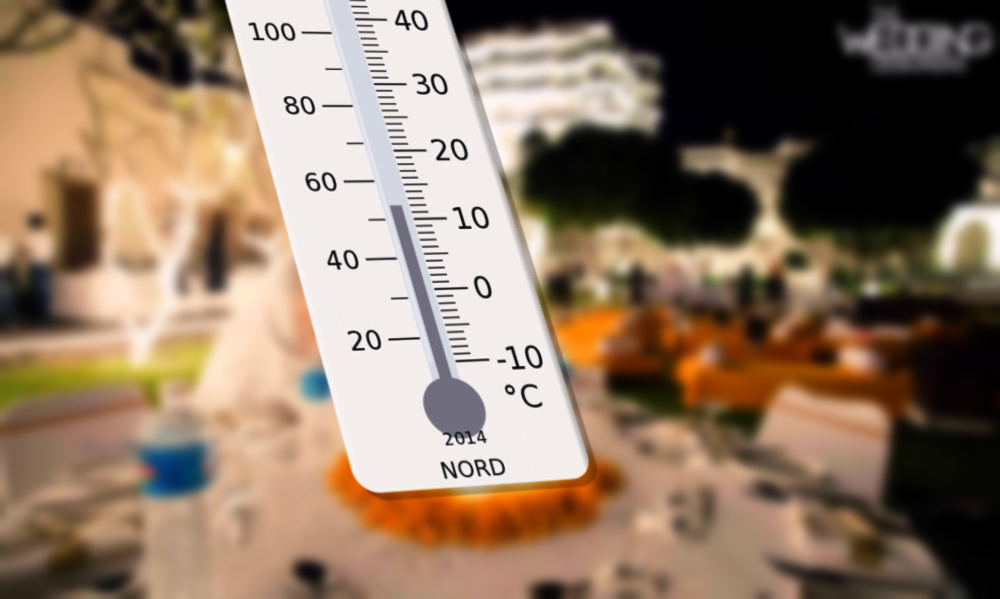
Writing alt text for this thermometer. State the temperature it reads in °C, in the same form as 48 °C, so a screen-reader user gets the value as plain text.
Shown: 12 °C
